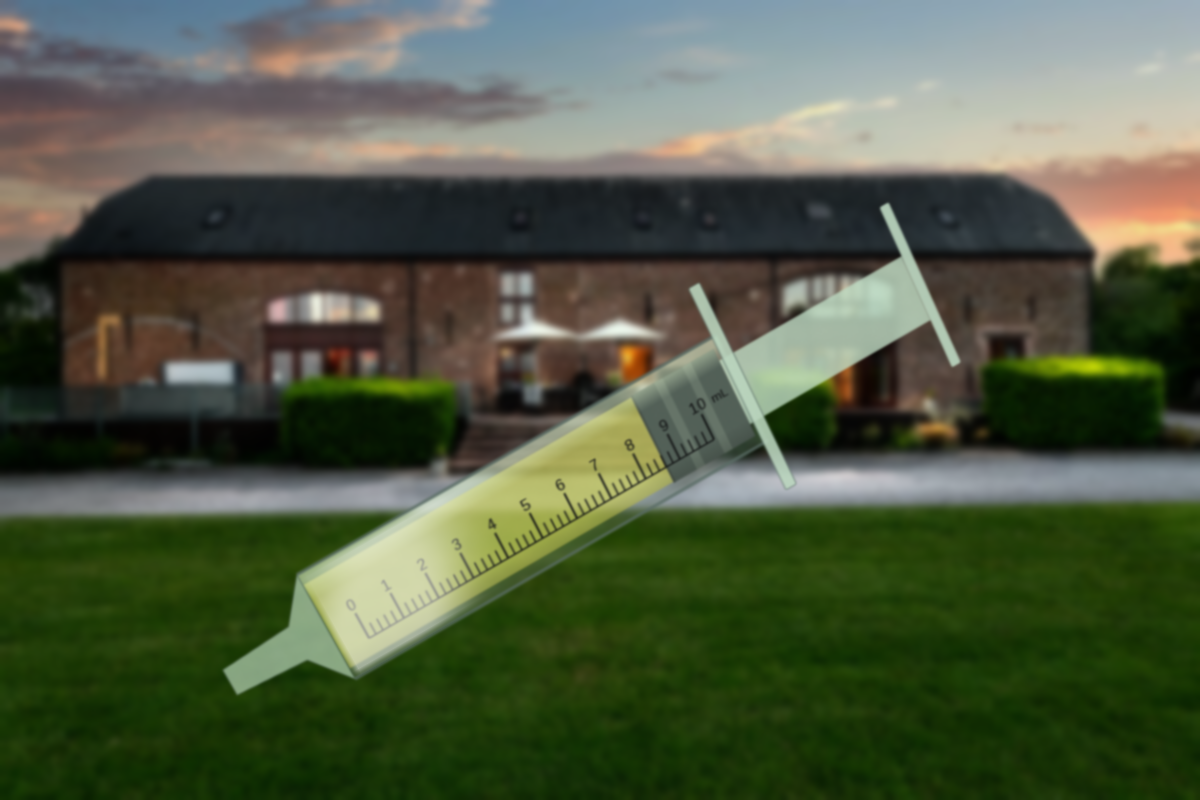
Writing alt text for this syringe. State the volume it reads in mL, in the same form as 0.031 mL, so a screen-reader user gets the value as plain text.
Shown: 8.6 mL
